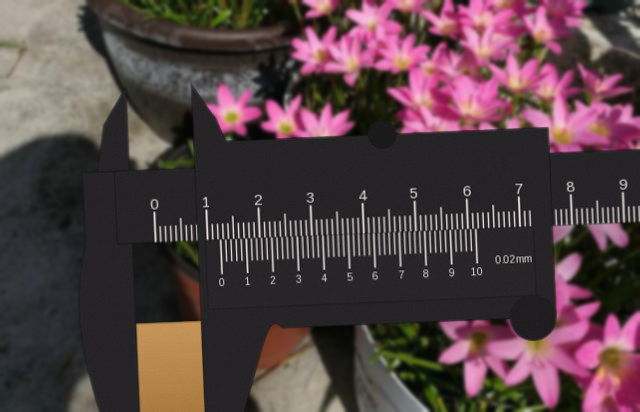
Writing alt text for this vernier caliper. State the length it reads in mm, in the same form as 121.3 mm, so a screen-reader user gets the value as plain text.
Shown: 12.5 mm
